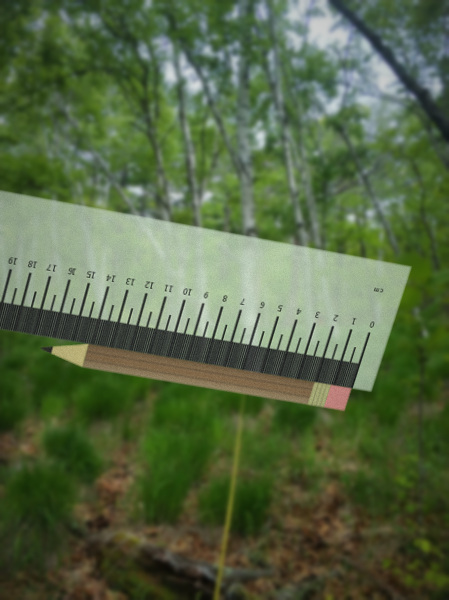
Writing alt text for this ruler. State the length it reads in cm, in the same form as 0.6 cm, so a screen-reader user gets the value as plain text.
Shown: 16.5 cm
